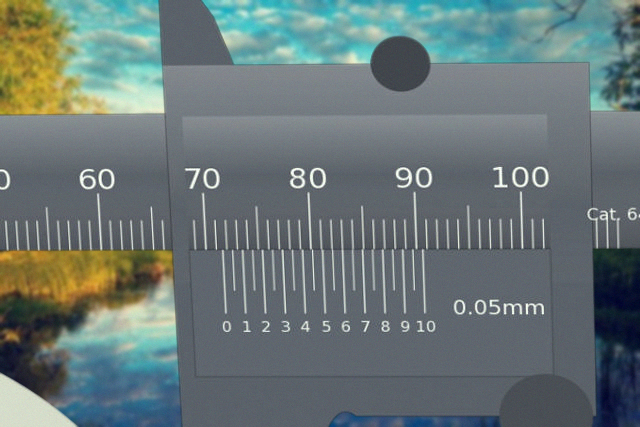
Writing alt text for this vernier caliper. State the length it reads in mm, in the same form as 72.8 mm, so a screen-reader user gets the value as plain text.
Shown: 71.6 mm
